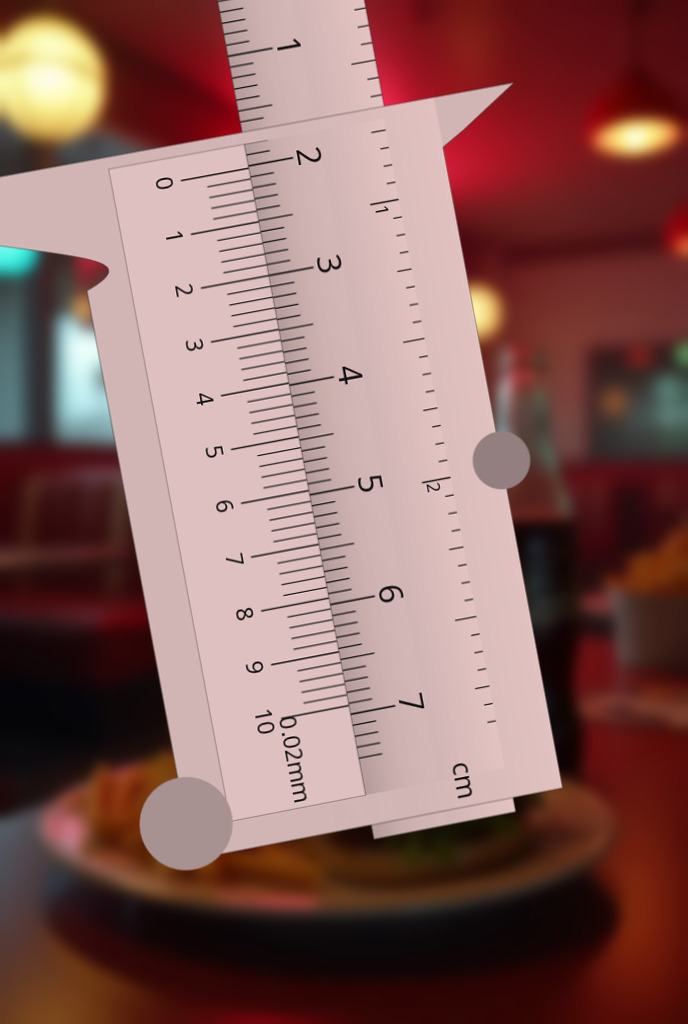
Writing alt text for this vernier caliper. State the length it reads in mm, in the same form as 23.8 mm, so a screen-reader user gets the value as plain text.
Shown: 20.2 mm
